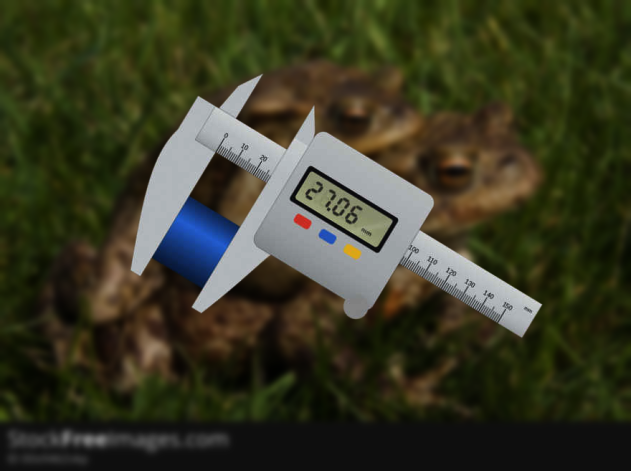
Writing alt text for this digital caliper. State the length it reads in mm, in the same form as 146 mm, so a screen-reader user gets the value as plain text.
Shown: 27.06 mm
